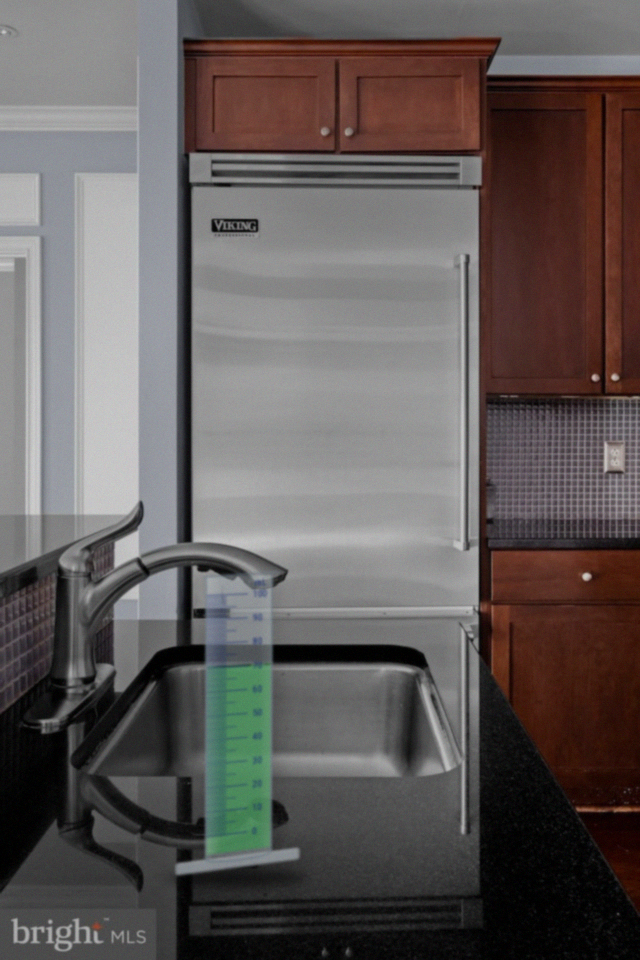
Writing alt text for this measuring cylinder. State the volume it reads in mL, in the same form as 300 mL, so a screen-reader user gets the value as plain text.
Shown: 70 mL
